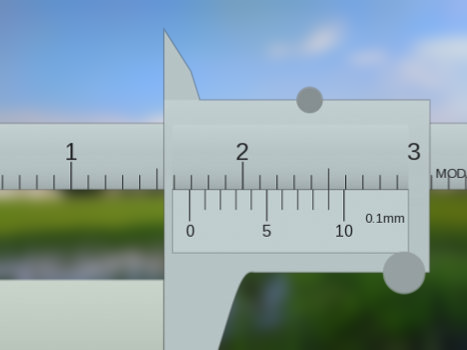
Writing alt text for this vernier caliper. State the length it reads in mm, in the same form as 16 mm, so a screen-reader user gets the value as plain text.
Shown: 16.9 mm
